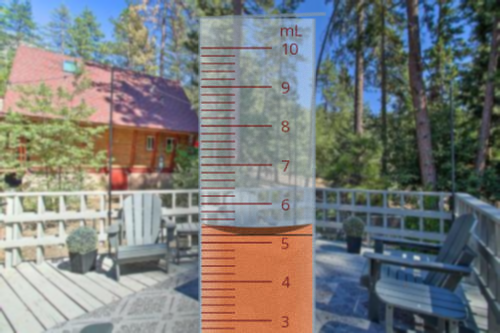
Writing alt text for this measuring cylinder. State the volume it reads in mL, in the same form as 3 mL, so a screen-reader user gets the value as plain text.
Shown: 5.2 mL
